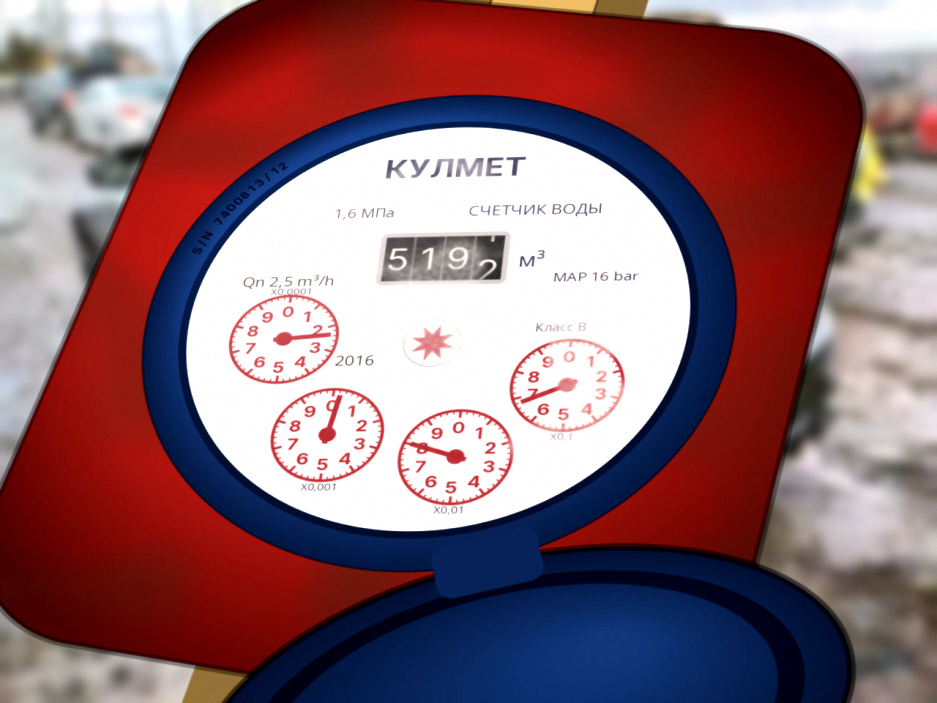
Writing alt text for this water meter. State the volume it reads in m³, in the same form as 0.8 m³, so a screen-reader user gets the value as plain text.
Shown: 5191.6802 m³
